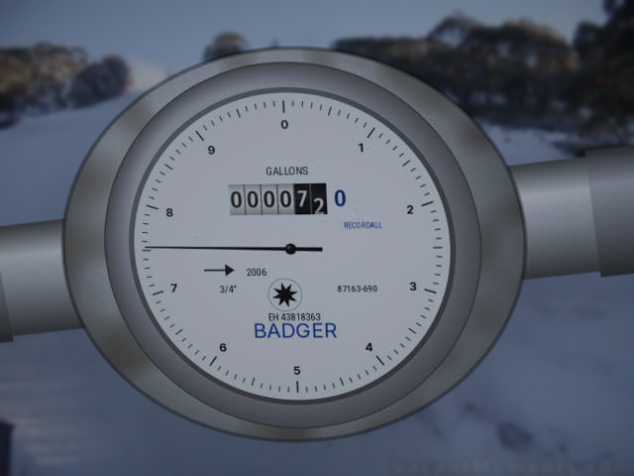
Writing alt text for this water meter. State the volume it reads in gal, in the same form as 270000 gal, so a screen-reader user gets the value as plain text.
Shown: 717.5 gal
